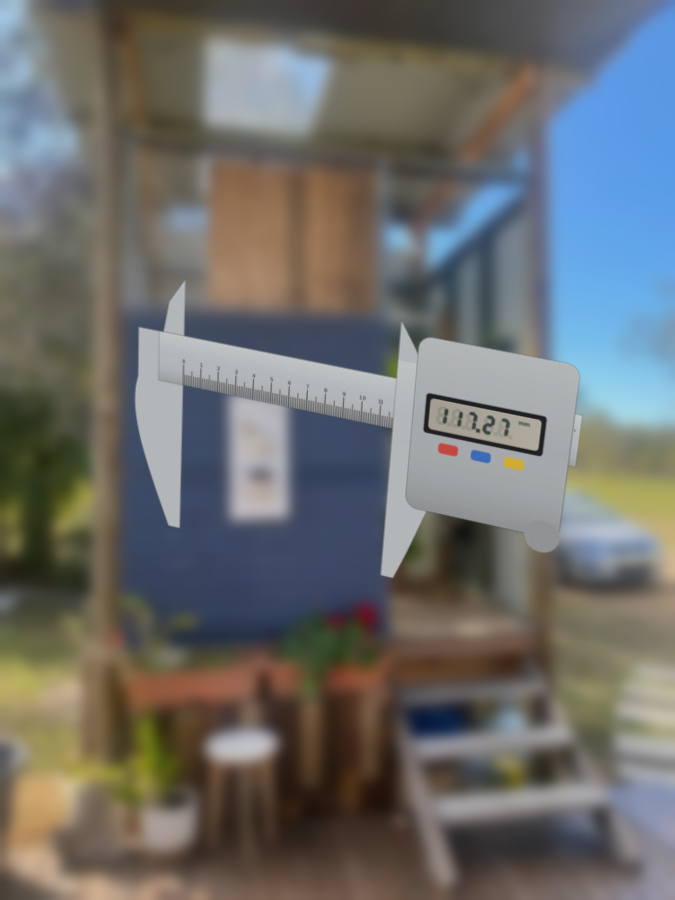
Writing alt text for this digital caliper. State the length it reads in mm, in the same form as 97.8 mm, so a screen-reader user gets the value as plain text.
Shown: 117.27 mm
